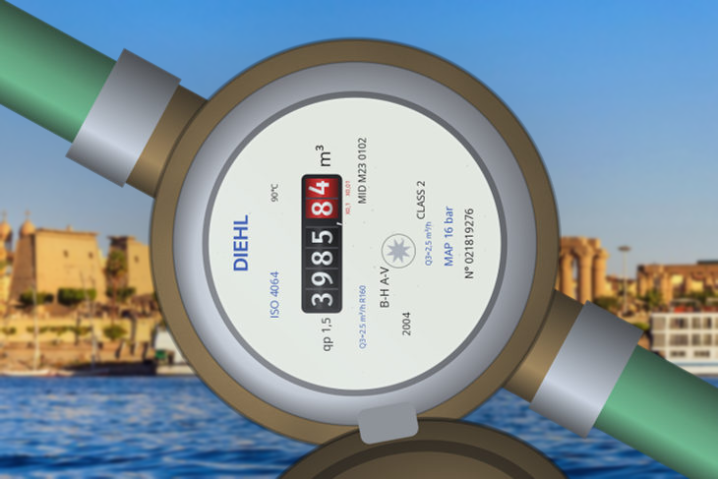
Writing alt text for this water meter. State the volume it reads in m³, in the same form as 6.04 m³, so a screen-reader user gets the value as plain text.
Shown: 3985.84 m³
